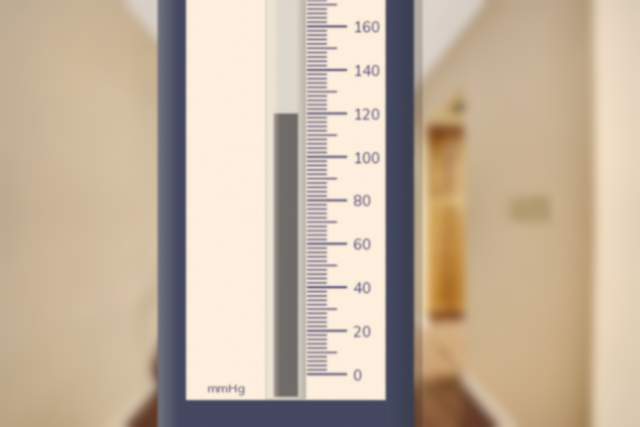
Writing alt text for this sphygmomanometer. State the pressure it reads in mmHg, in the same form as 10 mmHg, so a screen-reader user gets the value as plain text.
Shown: 120 mmHg
